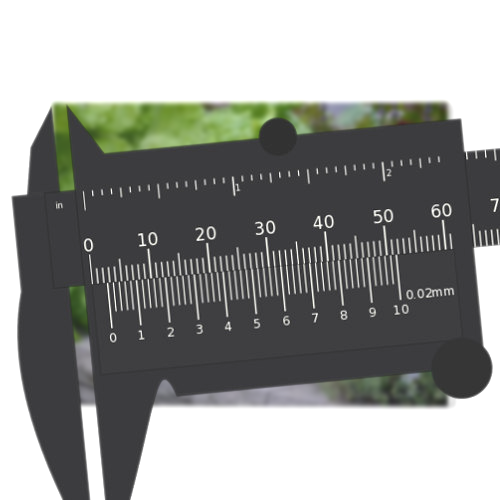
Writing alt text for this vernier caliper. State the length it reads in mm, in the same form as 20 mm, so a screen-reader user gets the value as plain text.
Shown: 2.6 mm
